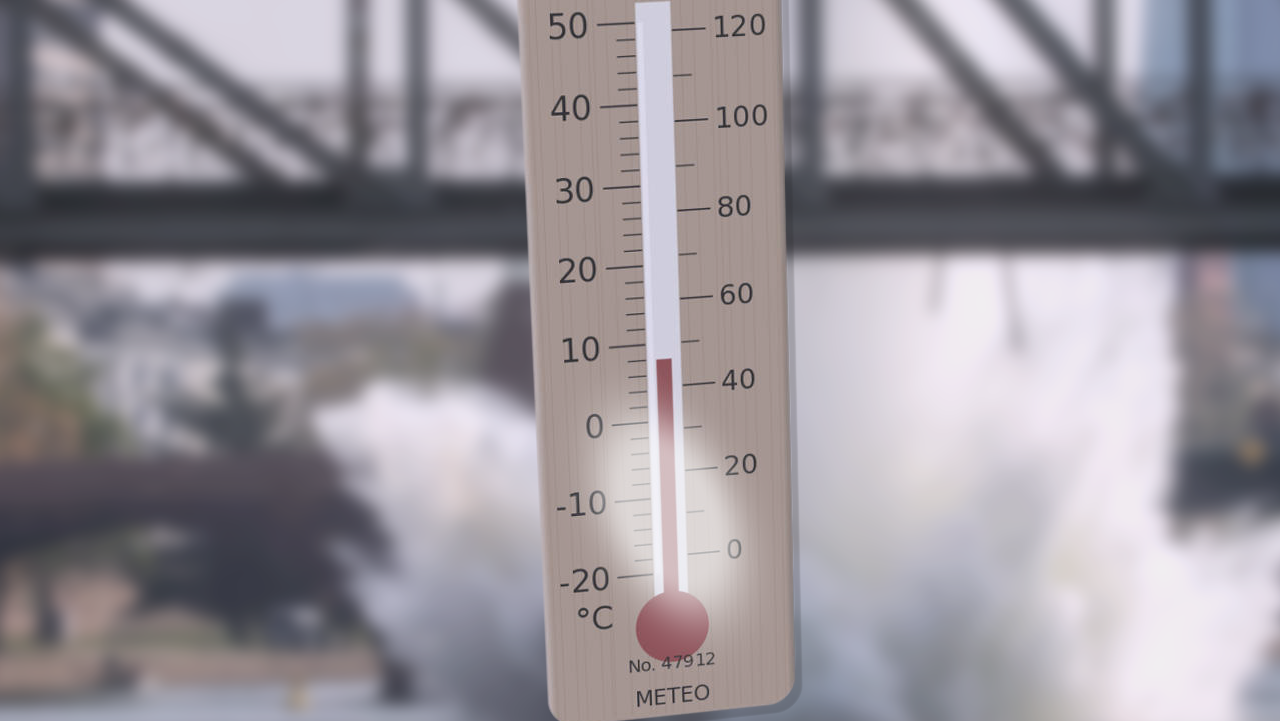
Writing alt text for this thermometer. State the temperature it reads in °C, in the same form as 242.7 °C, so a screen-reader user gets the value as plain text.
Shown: 8 °C
